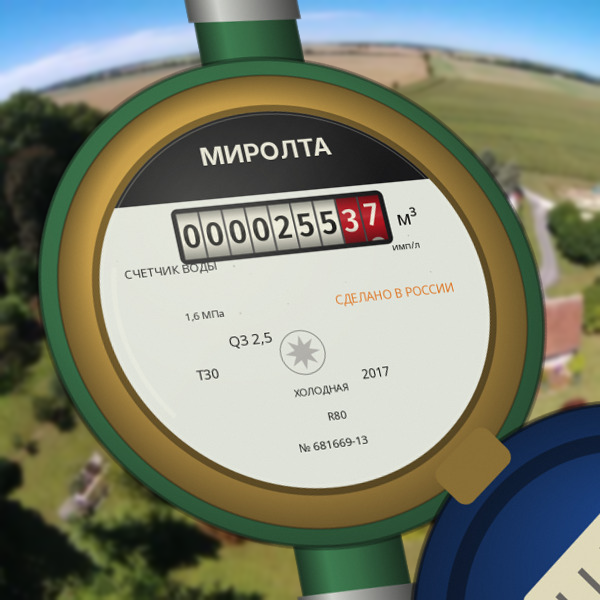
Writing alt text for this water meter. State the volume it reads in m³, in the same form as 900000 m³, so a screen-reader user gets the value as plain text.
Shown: 255.37 m³
